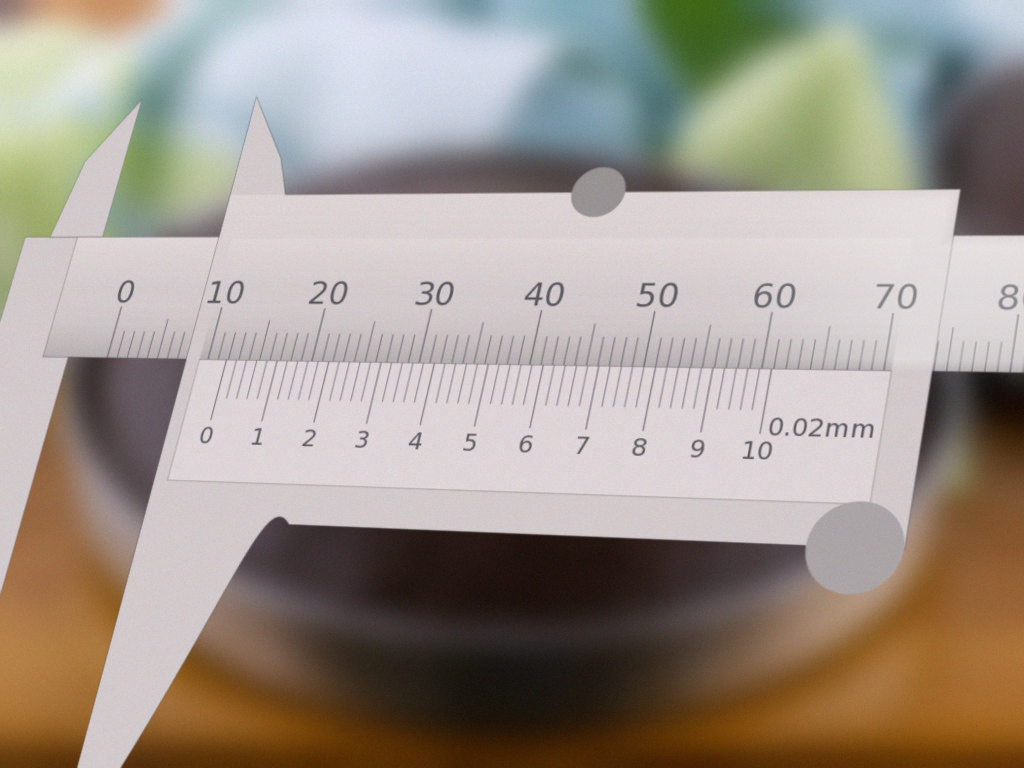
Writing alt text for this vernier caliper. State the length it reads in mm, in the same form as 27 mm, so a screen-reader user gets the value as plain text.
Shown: 11.8 mm
